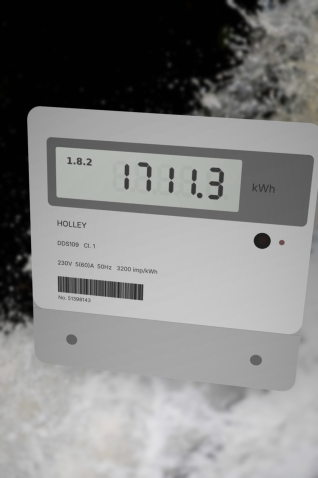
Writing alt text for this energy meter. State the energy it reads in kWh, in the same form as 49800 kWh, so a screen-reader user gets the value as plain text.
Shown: 1711.3 kWh
